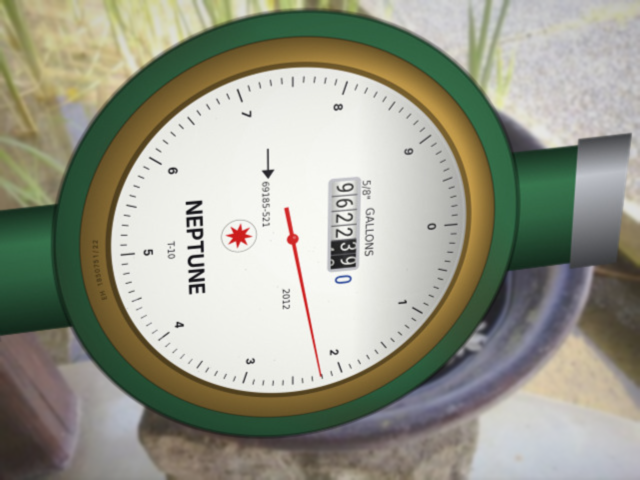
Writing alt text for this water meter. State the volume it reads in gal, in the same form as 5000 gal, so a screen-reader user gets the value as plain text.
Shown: 9622392.2 gal
